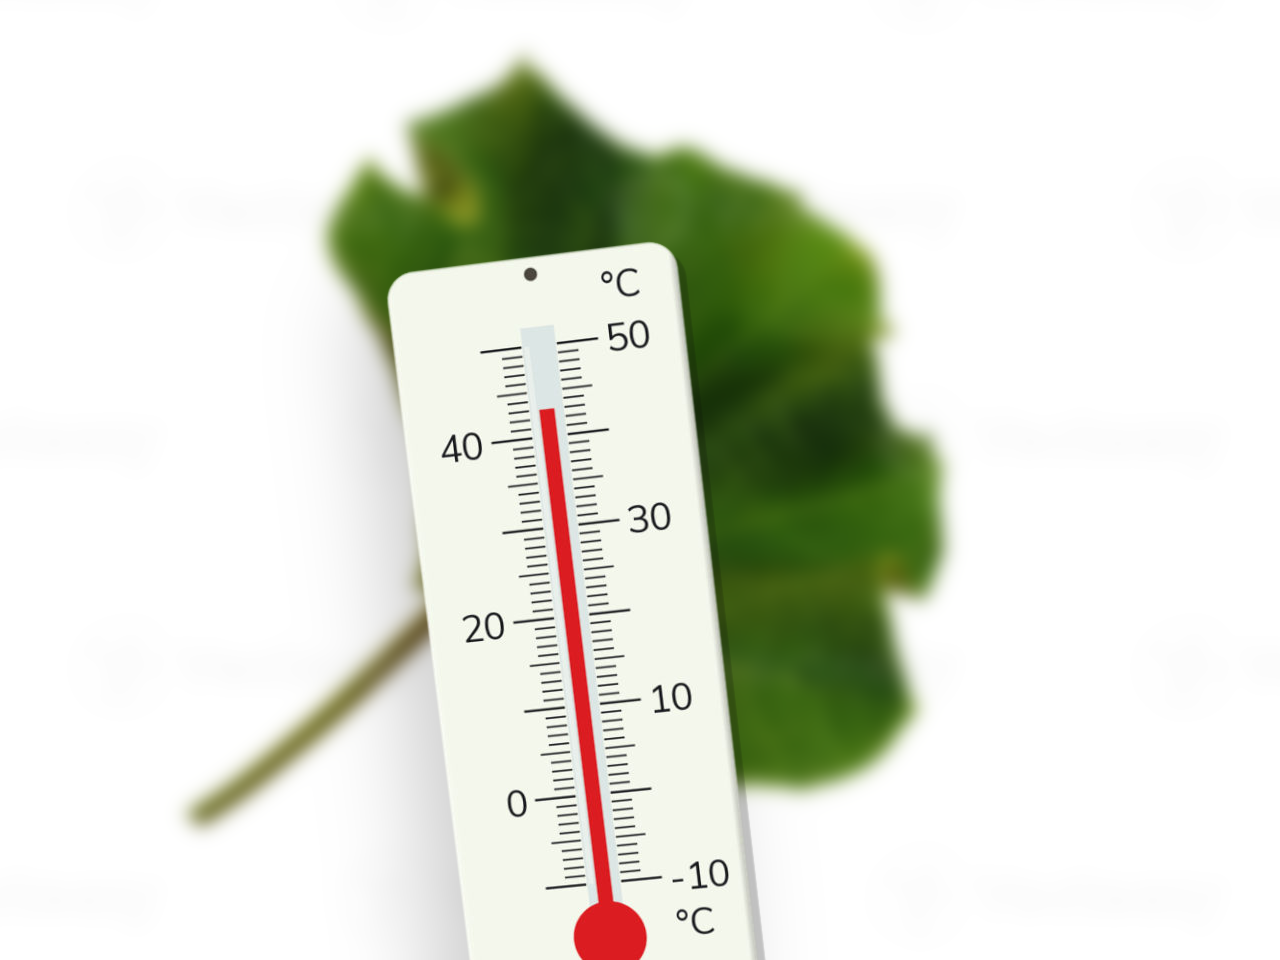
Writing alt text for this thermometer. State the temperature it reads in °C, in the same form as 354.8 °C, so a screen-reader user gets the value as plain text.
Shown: 43 °C
